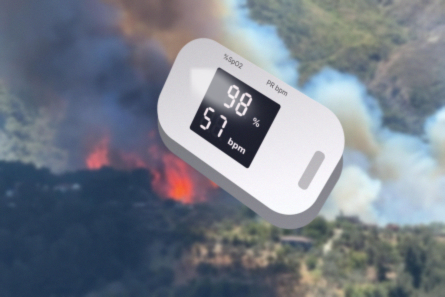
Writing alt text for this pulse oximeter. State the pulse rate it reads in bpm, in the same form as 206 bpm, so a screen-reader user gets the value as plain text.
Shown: 57 bpm
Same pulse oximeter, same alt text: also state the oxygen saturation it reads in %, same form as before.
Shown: 98 %
